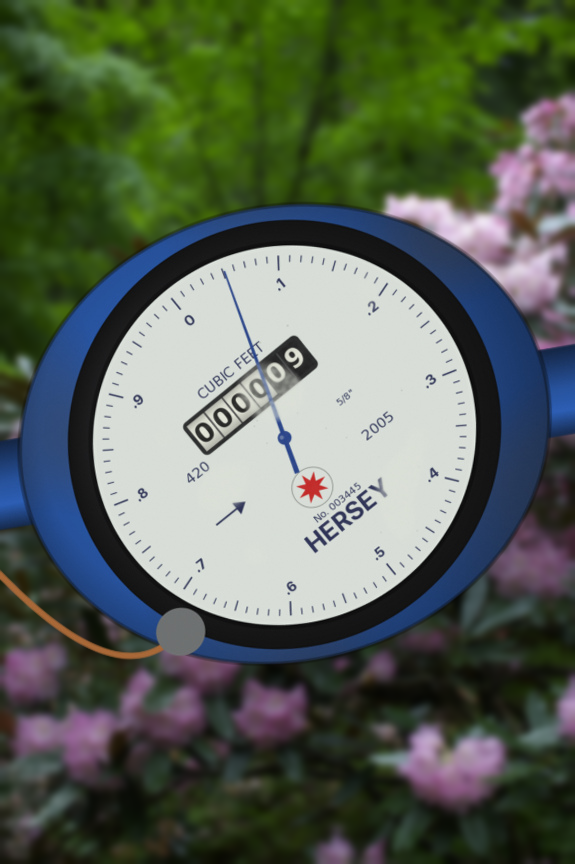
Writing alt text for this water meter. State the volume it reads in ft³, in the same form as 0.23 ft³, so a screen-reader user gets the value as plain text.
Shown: 9.05 ft³
